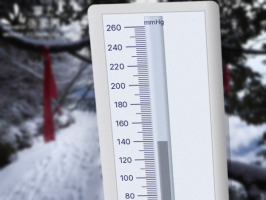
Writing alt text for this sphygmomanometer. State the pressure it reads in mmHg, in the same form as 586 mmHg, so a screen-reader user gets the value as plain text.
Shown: 140 mmHg
